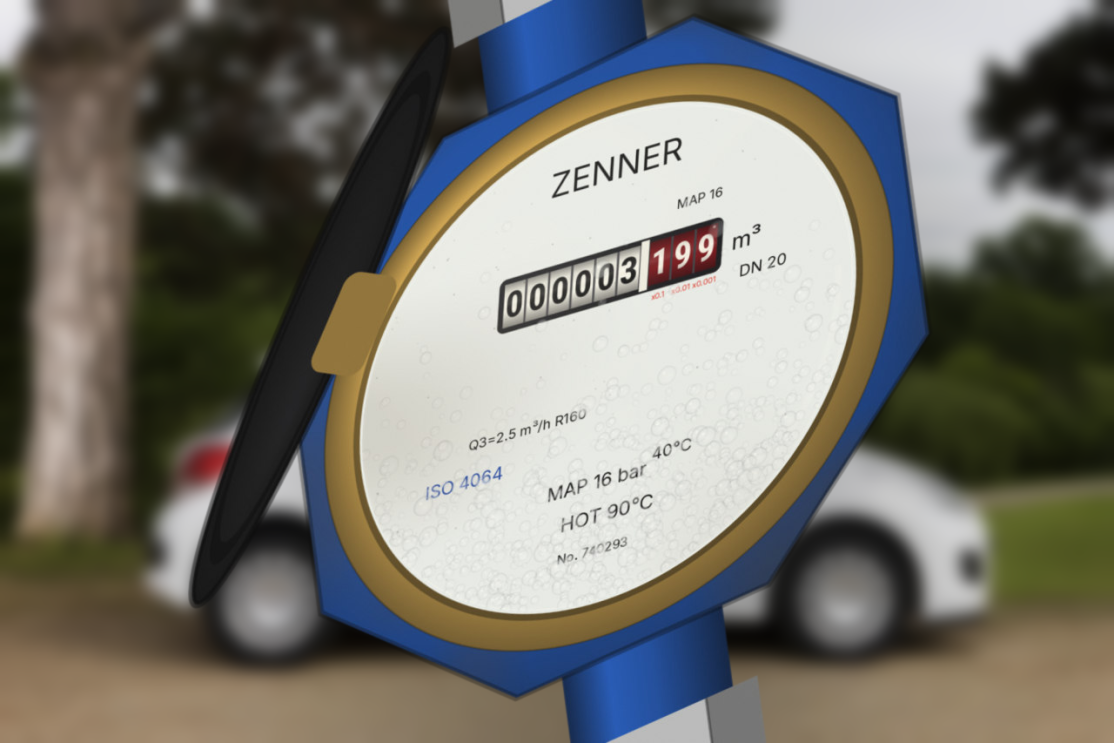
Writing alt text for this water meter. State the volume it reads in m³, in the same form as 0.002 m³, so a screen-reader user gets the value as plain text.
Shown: 3.199 m³
